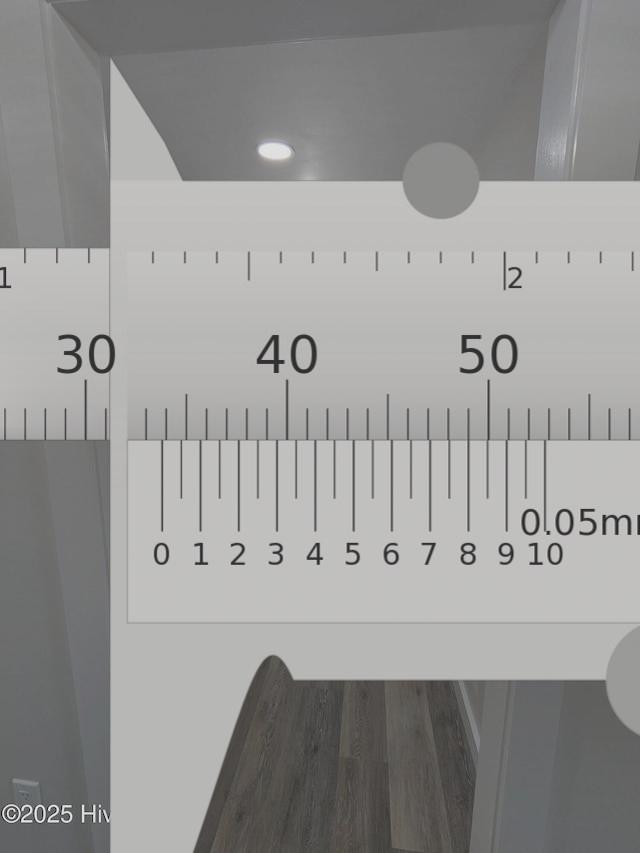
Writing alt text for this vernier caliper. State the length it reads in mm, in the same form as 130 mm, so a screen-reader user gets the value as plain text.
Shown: 33.8 mm
